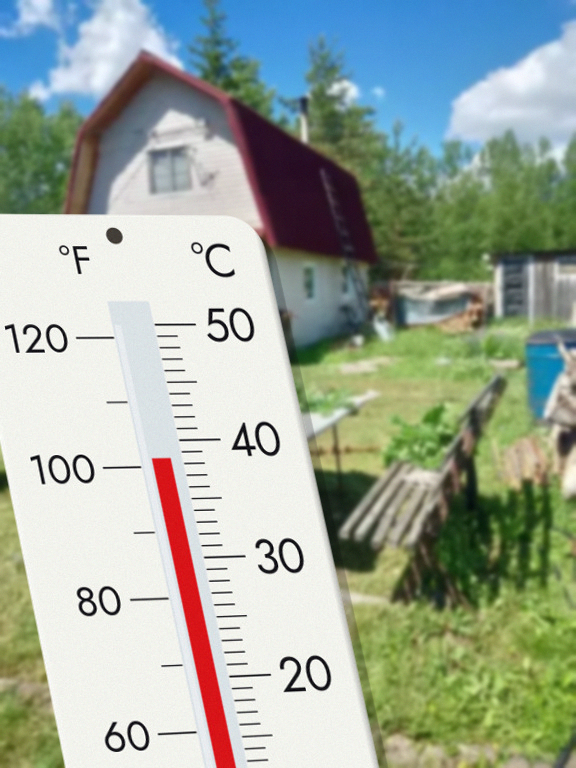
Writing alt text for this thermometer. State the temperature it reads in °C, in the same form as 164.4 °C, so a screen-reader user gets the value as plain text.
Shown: 38.5 °C
